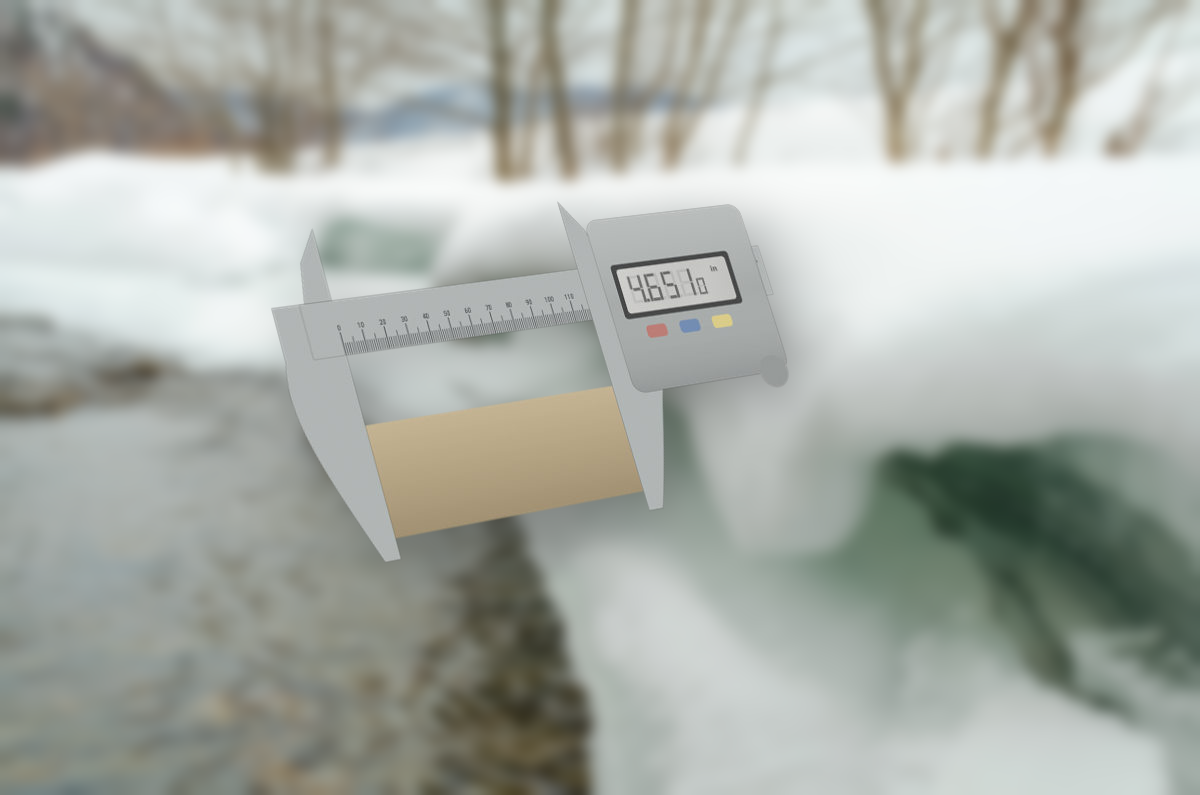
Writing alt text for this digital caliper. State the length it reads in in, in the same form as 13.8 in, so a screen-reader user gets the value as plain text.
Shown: 4.6510 in
